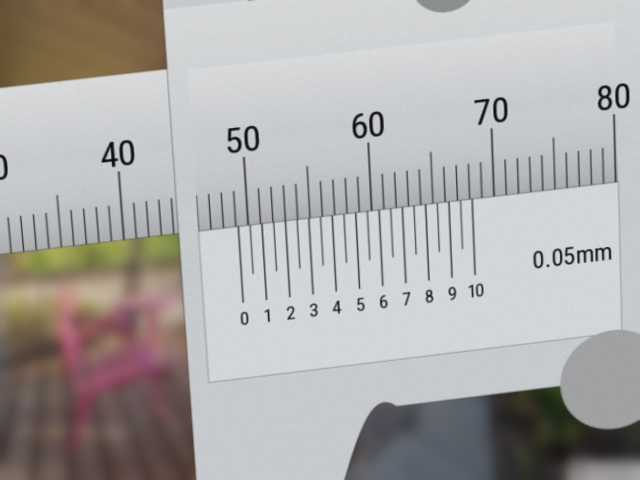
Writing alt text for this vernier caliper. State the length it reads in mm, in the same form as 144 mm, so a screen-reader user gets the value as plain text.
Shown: 49.2 mm
